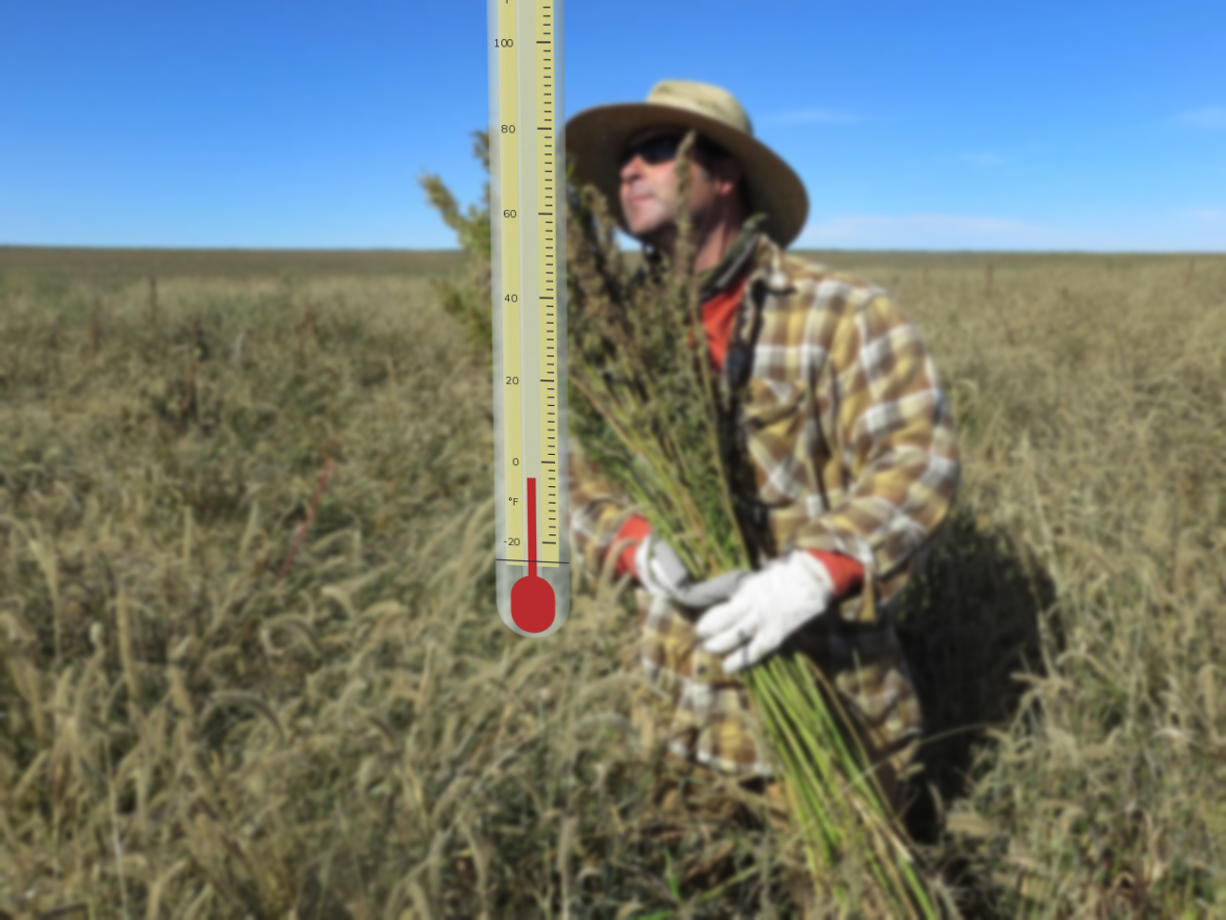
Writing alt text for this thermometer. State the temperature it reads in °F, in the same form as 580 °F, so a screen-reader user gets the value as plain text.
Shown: -4 °F
